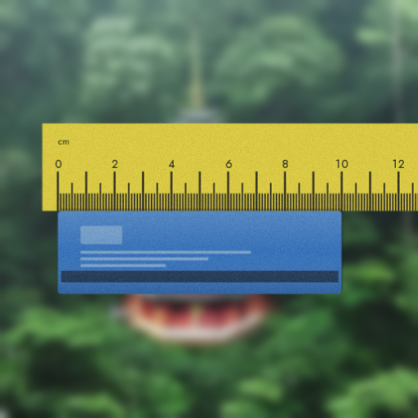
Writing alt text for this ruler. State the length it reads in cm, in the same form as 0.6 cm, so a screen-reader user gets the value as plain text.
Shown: 10 cm
